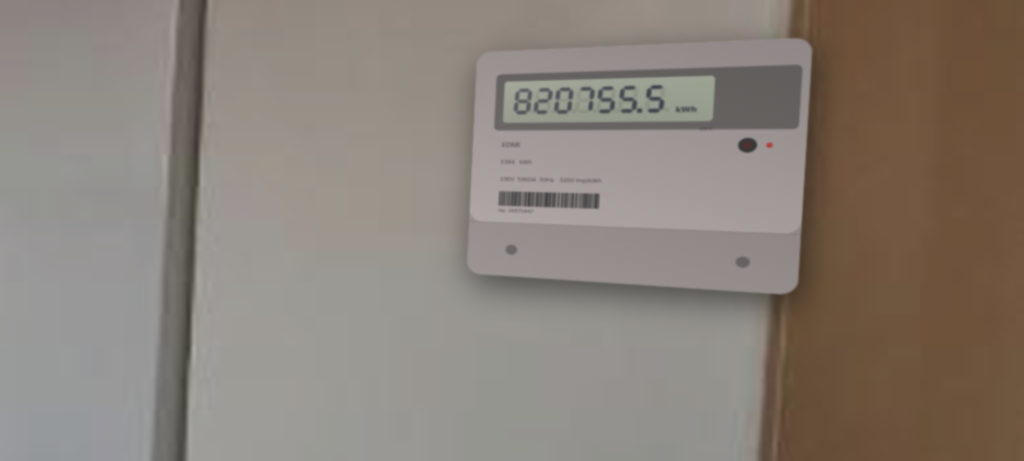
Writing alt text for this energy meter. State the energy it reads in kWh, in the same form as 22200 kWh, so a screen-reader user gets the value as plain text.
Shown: 820755.5 kWh
